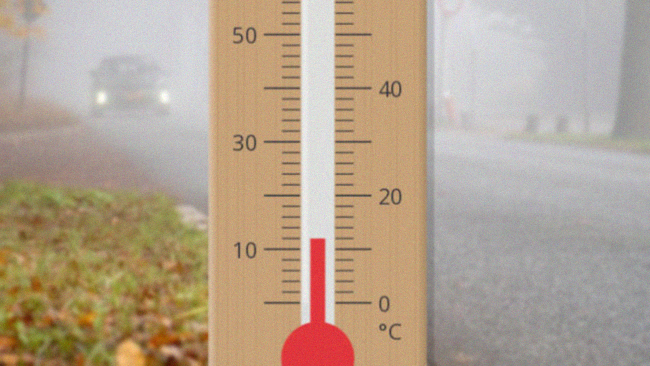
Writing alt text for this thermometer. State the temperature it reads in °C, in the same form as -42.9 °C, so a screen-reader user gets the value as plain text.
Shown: 12 °C
